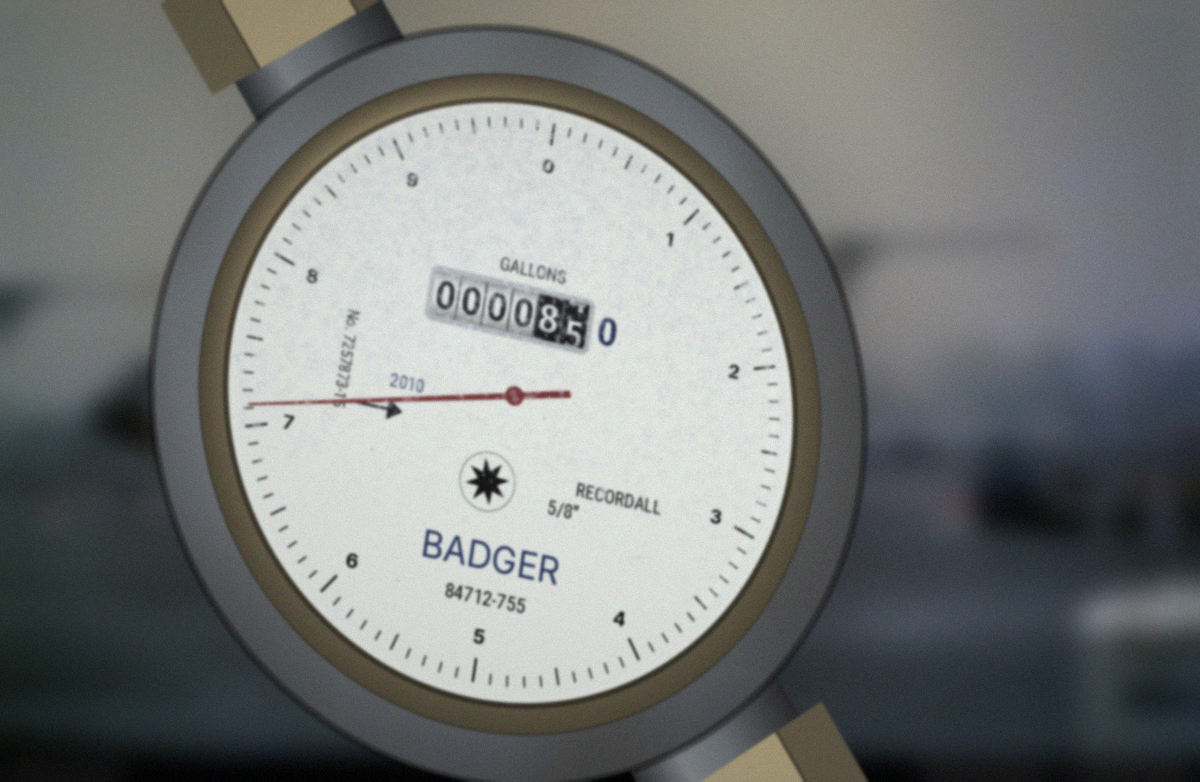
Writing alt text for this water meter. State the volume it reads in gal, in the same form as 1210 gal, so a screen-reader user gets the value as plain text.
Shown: 847.1 gal
